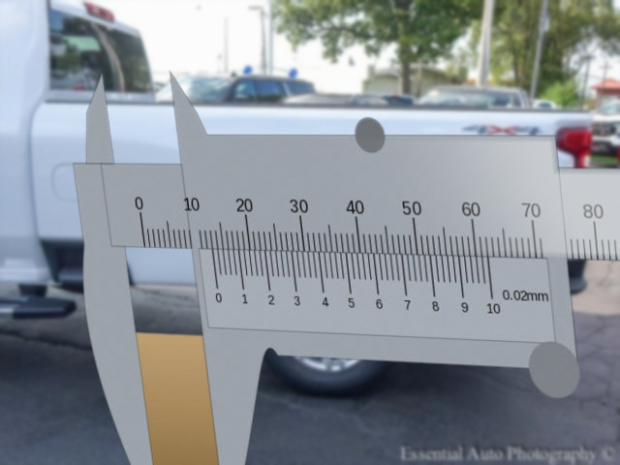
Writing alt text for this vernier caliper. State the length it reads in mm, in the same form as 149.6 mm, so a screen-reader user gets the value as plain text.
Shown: 13.0 mm
